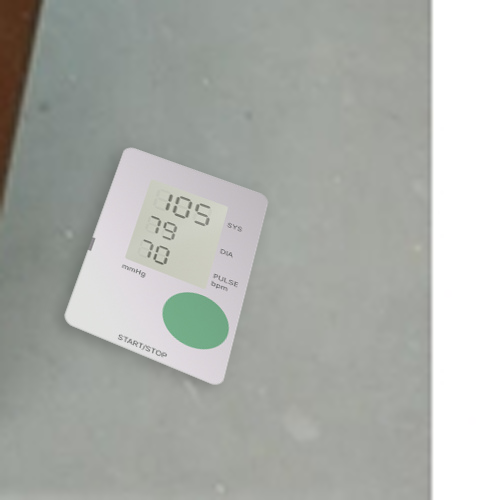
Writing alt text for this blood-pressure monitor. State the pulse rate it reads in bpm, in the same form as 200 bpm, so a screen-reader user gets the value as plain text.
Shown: 70 bpm
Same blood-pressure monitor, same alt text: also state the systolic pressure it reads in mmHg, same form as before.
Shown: 105 mmHg
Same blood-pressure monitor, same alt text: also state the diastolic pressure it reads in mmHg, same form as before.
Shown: 79 mmHg
